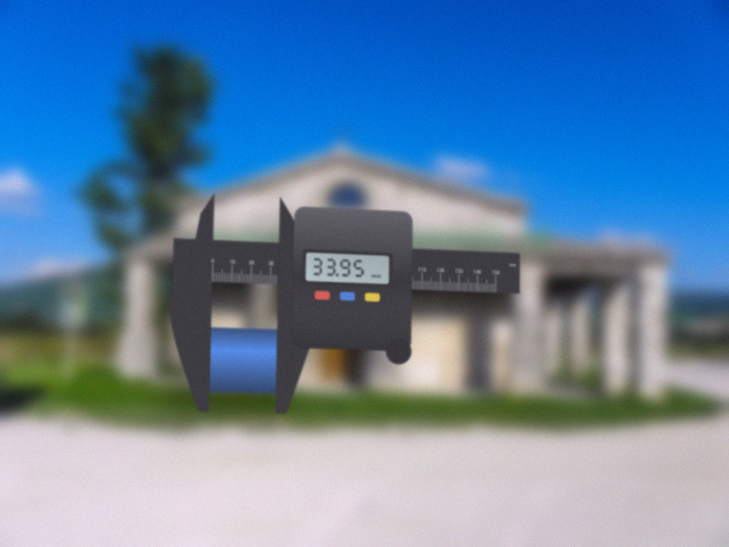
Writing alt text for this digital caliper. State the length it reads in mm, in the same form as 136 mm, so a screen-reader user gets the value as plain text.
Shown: 33.95 mm
